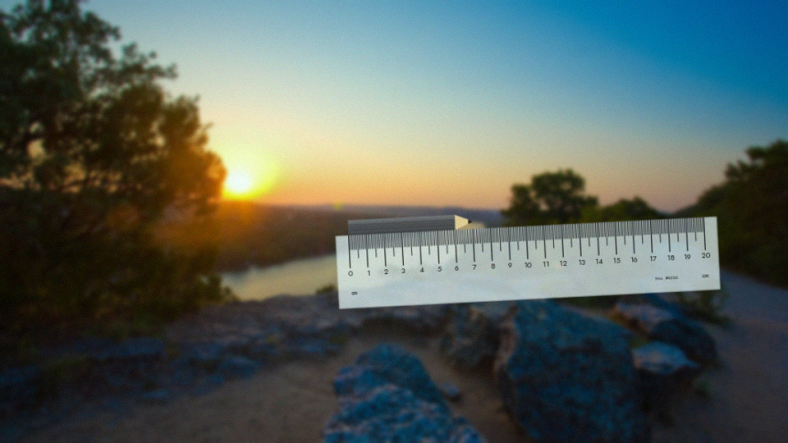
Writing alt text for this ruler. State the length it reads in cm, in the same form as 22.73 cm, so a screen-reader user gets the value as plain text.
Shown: 7 cm
